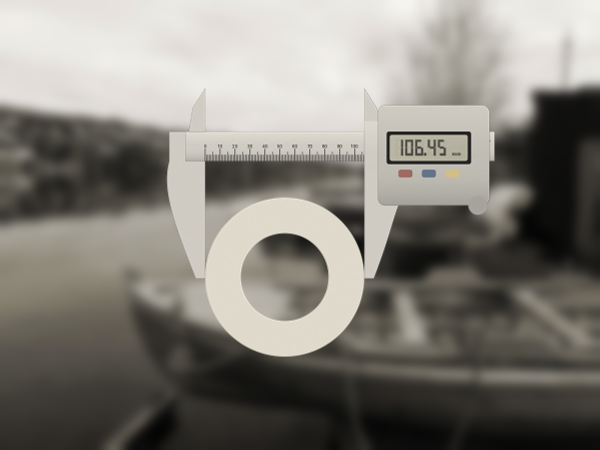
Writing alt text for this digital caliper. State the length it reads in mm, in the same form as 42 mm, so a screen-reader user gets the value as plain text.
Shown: 106.45 mm
